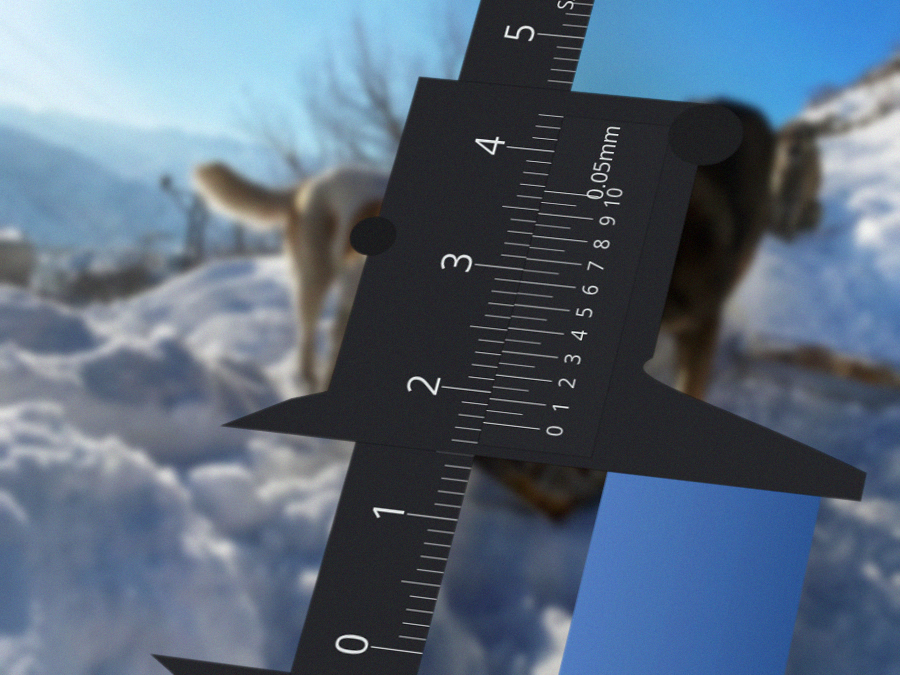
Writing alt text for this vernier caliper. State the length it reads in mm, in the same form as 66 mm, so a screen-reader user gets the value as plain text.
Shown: 17.6 mm
